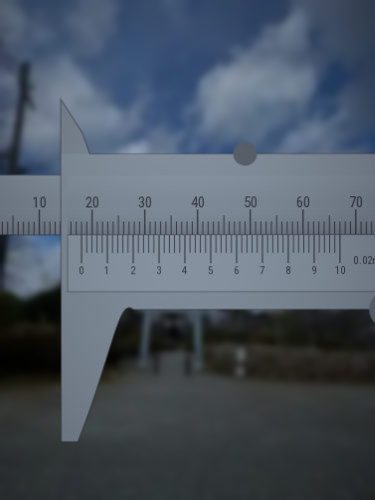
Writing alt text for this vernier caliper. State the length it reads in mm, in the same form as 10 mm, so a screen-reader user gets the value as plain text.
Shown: 18.0 mm
